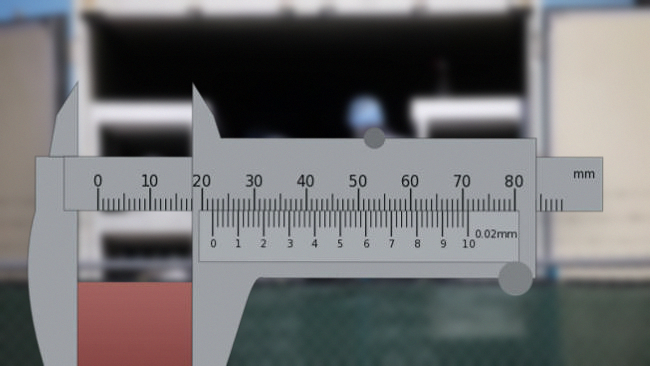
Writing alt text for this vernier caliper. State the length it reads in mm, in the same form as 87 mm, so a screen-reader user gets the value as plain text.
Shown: 22.0 mm
